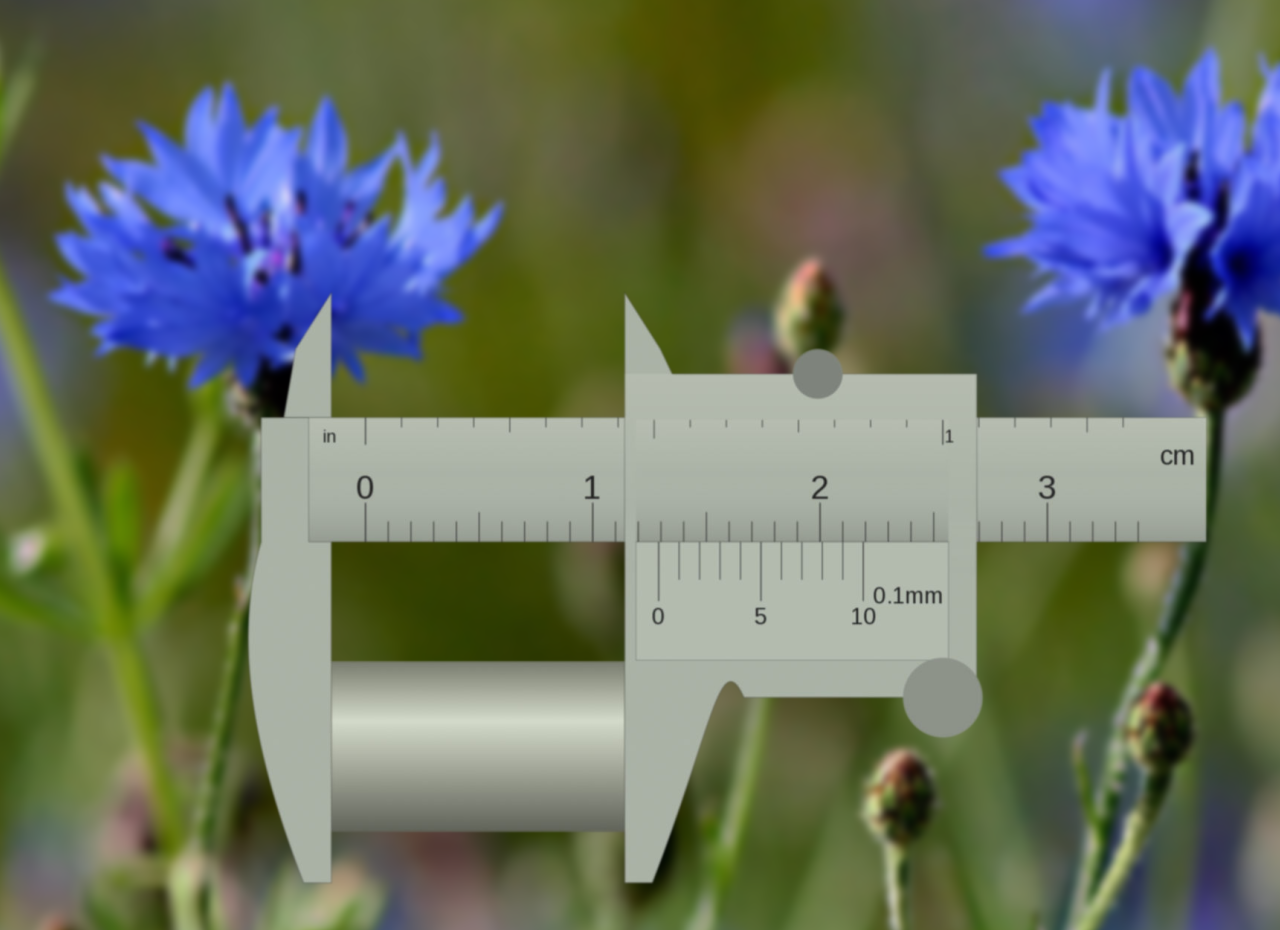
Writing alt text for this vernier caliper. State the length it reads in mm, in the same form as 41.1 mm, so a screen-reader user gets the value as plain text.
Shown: 12.9 mm
